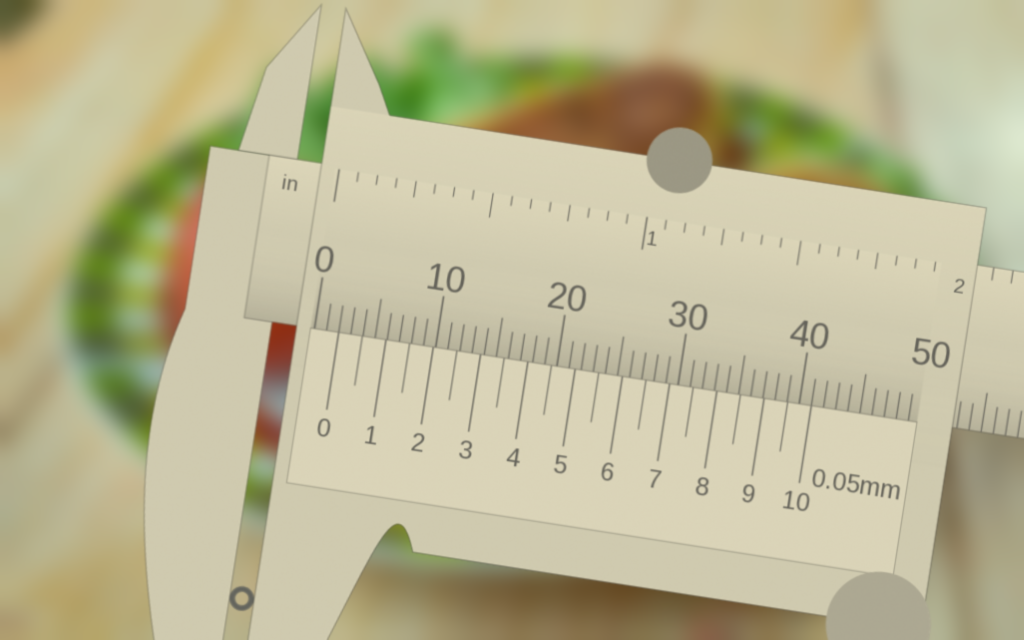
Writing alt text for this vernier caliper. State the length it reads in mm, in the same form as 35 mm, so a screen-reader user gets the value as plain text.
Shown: 2.0 mm
